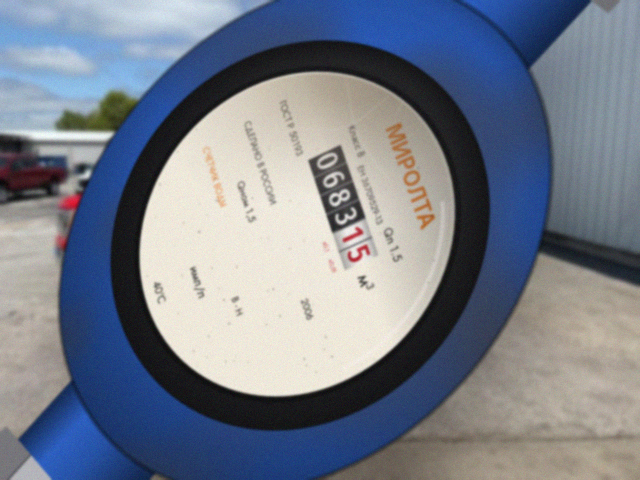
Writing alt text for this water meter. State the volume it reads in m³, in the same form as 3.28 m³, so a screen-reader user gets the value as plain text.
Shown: 683.15 m³
